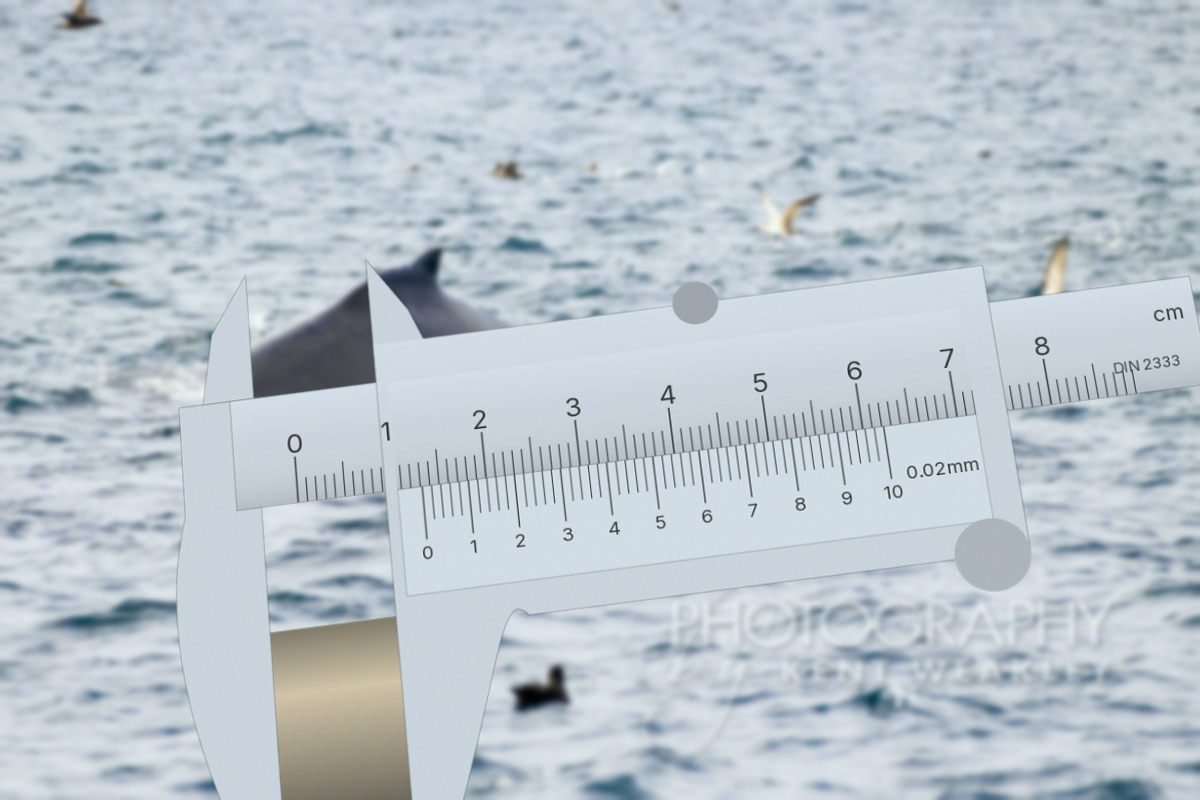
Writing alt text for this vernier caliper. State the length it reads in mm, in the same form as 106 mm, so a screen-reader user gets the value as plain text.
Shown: 13.2 mm
